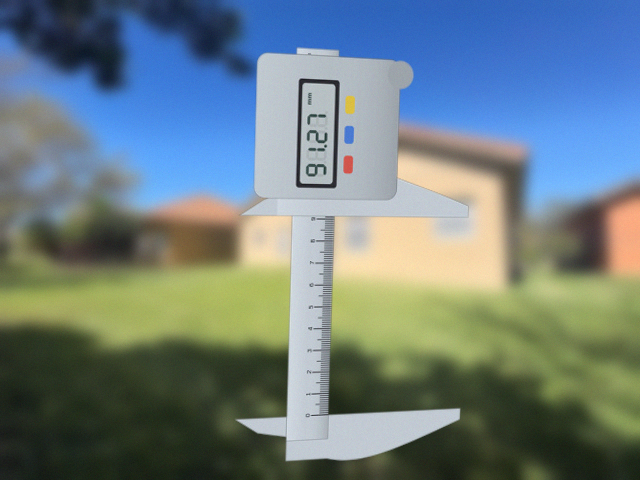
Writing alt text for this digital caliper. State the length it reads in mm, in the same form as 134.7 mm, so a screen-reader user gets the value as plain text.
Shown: 91.27 mm
